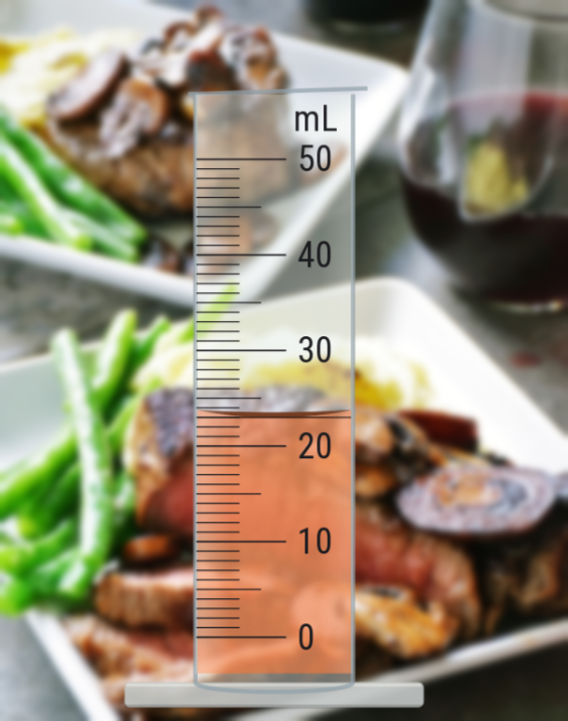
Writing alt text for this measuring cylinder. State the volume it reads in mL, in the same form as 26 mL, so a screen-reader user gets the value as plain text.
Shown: 23 mL
